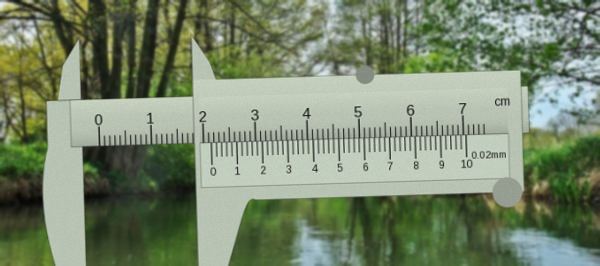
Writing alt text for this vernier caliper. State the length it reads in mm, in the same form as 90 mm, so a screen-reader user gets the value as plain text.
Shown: 21.5 mm
